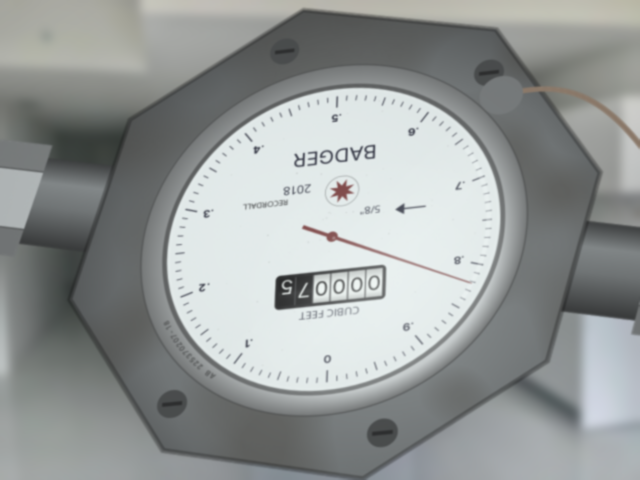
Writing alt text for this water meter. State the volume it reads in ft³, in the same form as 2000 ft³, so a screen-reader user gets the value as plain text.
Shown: 74.82 ft³
